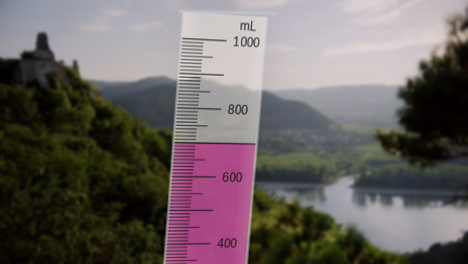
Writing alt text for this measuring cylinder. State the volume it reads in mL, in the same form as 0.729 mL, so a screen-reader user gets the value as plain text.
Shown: 700 mL
